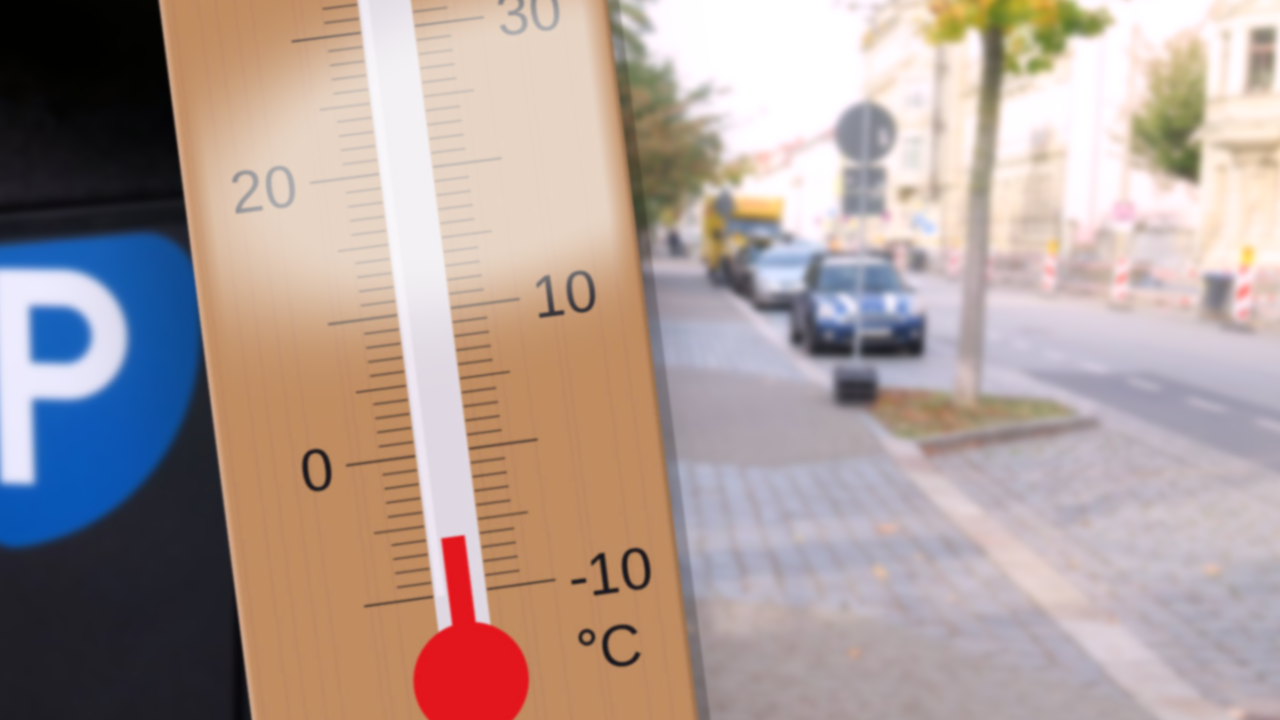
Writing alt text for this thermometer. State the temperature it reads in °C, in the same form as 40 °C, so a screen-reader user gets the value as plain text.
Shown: -6 °C
